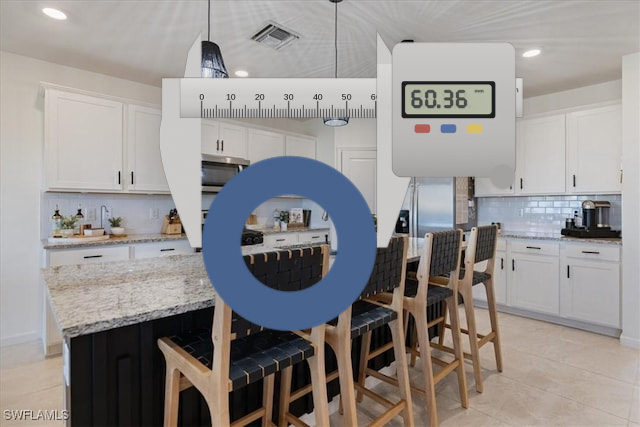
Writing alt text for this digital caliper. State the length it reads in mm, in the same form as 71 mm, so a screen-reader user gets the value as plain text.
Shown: 60.36 mm
